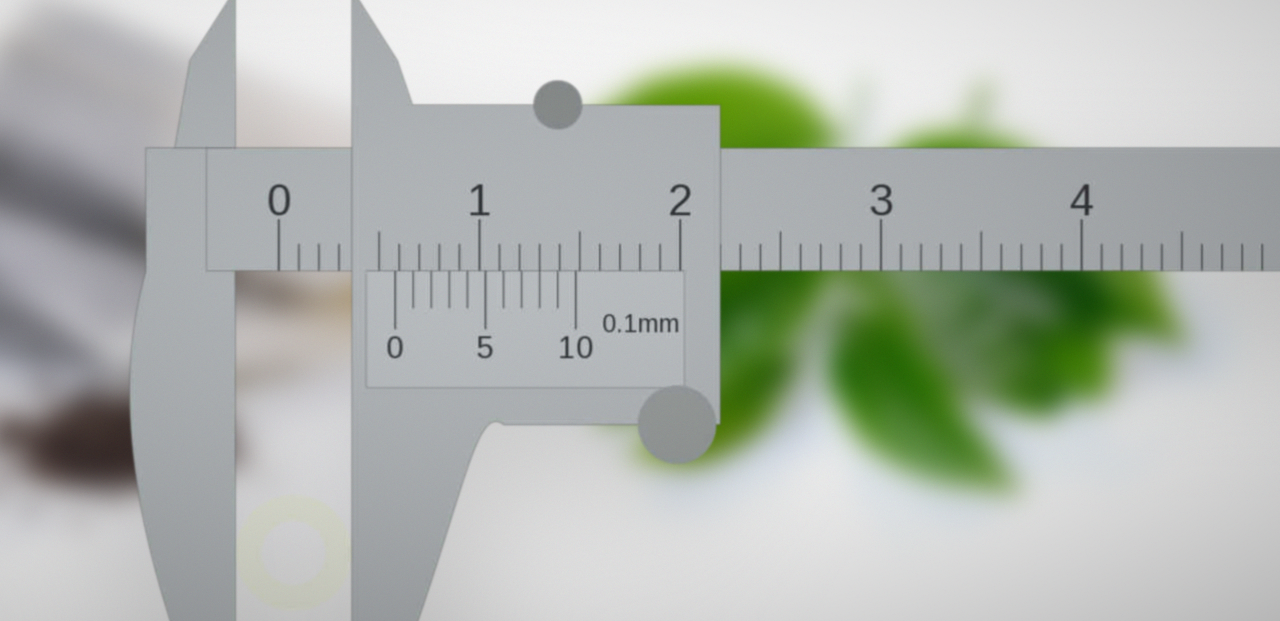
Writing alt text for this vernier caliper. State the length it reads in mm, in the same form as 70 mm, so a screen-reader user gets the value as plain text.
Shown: 5.8 mm
